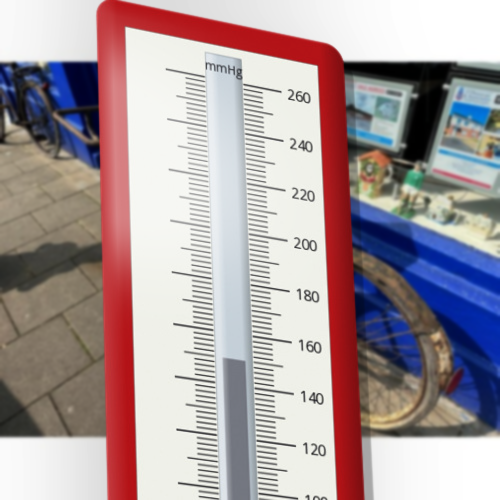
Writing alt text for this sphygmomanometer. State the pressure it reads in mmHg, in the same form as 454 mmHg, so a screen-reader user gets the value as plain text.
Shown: 150 mmHg
